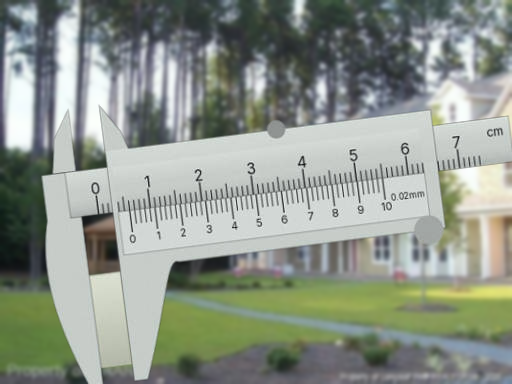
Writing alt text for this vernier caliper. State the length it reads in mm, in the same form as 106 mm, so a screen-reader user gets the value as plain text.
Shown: 6.0 mm
